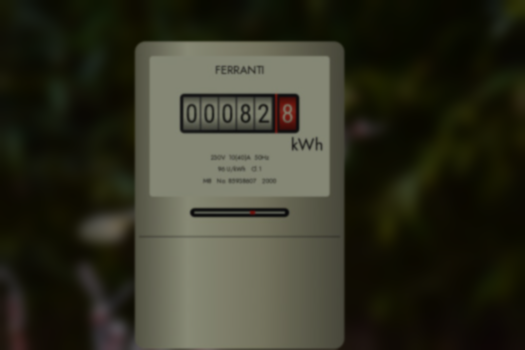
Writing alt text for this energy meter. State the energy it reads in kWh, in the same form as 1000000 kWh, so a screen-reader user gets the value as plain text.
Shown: 82.8 kWh
